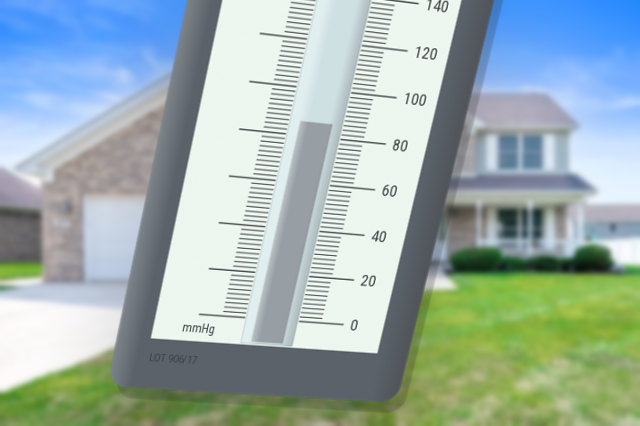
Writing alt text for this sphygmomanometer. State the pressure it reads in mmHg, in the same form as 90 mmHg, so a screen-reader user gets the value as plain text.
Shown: 86 mmHg
